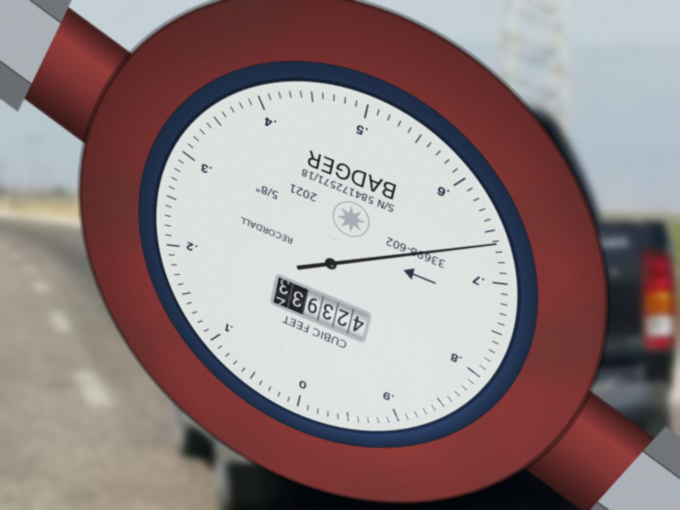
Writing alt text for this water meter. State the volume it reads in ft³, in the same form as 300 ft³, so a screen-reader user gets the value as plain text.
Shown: 423932.66 ft³
